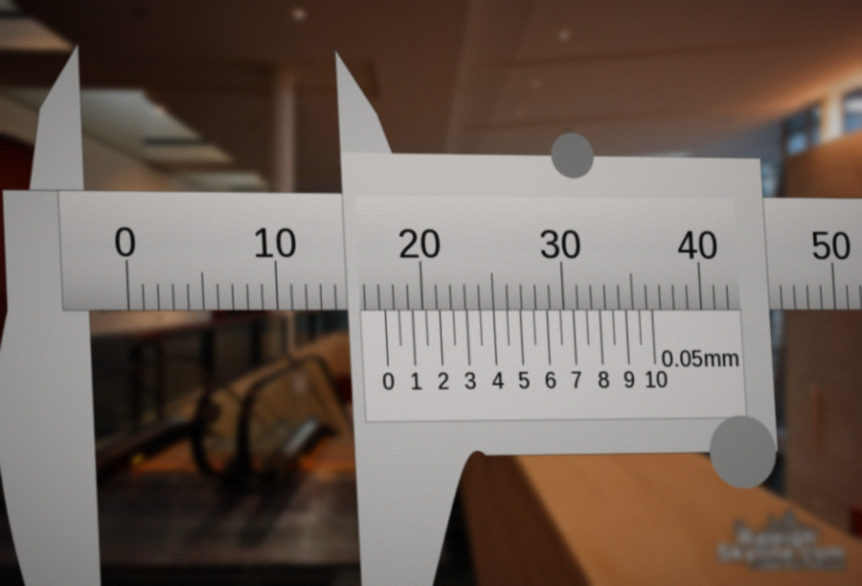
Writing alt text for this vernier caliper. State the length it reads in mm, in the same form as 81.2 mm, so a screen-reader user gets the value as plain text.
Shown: 17.4 mm
